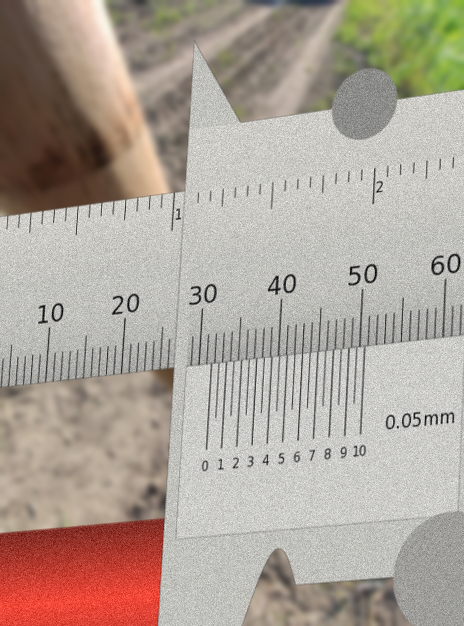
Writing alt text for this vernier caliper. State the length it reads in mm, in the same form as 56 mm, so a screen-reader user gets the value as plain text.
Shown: 31.6 mm
